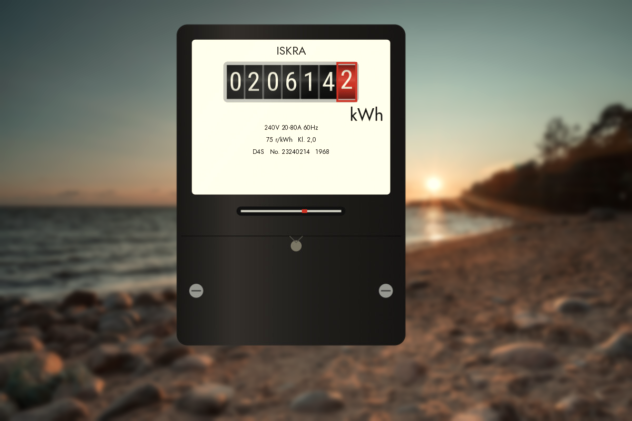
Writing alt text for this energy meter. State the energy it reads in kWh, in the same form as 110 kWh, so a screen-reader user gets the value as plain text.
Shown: 20614.2 kWh
